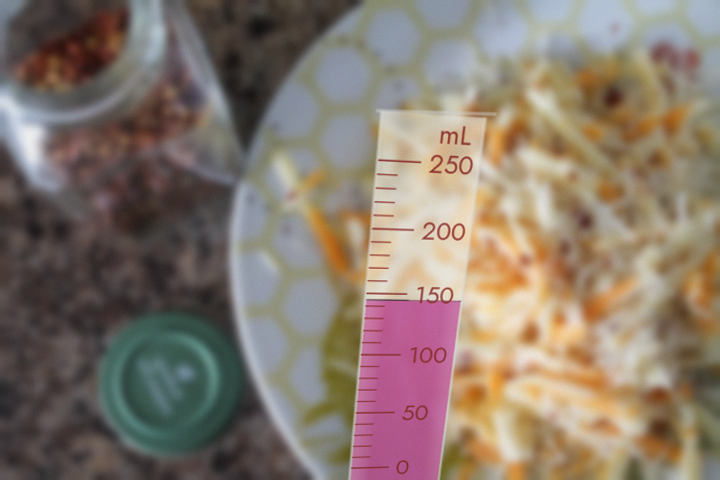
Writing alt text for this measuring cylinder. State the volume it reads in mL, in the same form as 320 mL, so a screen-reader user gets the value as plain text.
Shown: 145 mL
